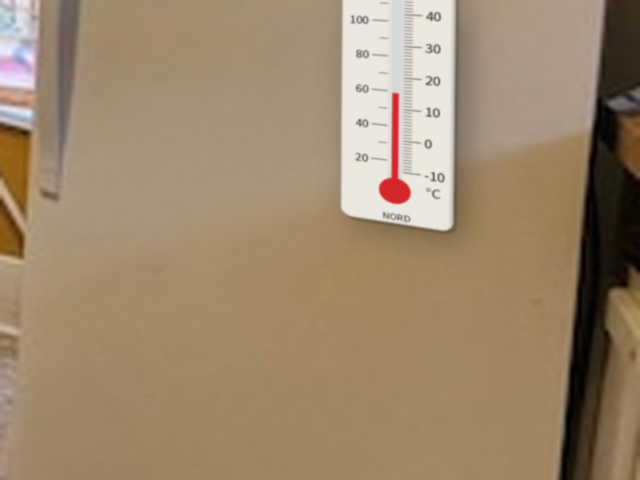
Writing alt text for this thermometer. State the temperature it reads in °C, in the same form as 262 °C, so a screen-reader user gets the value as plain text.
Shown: 15 °C
